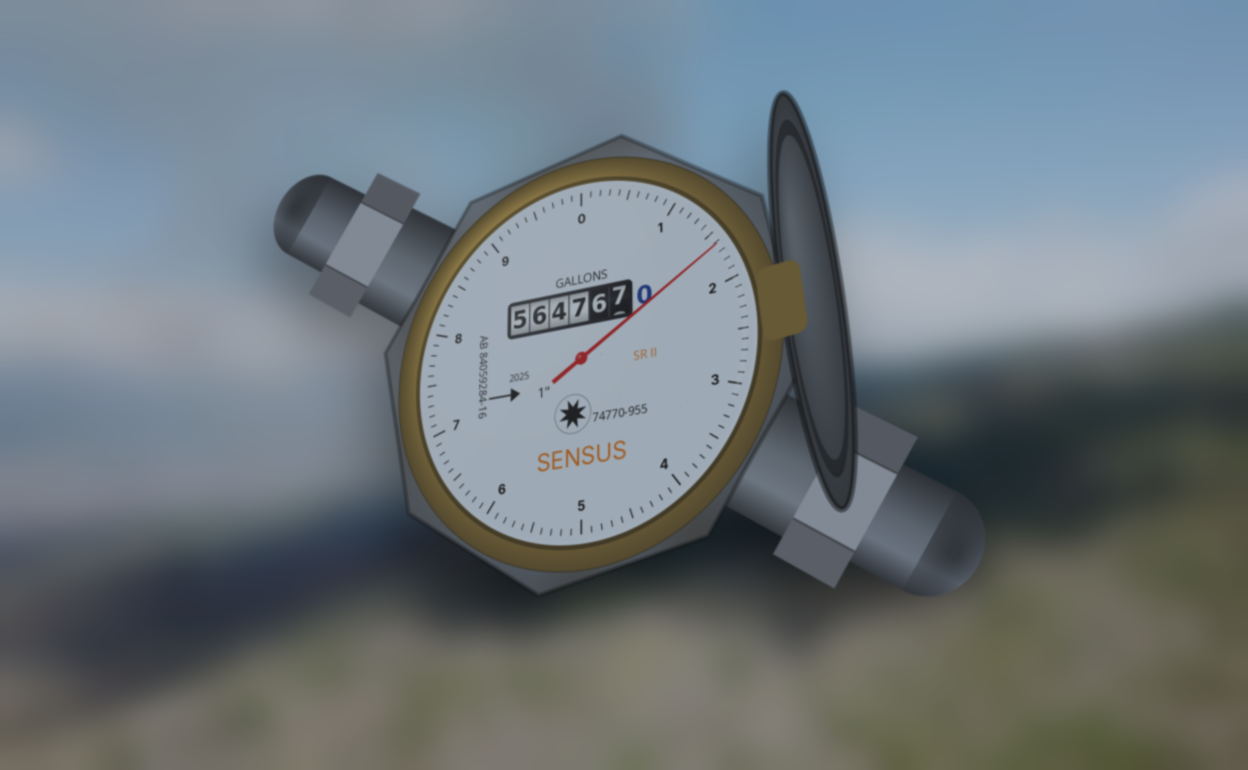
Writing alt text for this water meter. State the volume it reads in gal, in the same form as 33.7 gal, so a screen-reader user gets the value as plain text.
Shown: 5647671.6 gal
